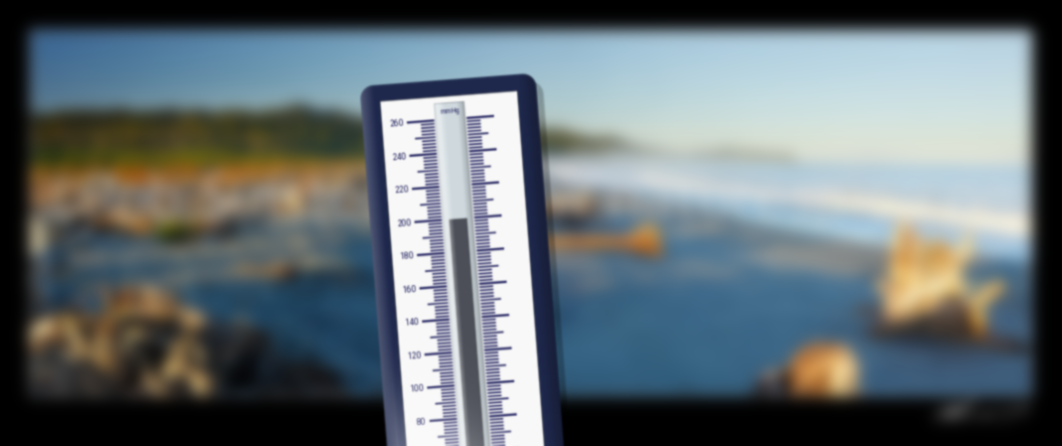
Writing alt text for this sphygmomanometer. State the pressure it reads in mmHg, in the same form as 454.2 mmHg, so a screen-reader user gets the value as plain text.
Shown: 200 mmHg
